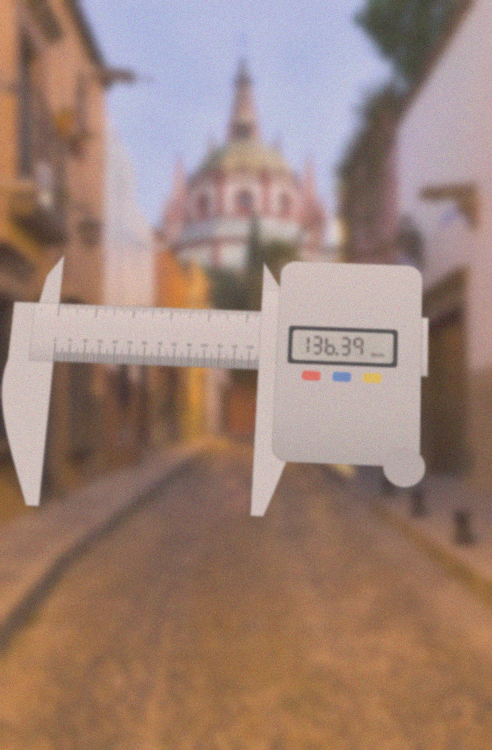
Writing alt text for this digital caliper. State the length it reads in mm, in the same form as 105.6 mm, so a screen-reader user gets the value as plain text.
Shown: 136.39 mm
